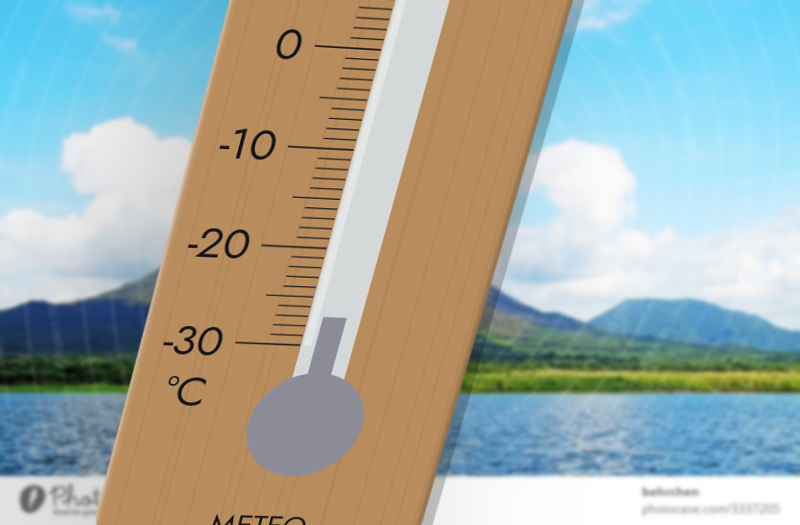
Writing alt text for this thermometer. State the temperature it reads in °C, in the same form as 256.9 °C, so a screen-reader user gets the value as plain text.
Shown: -27 °C
